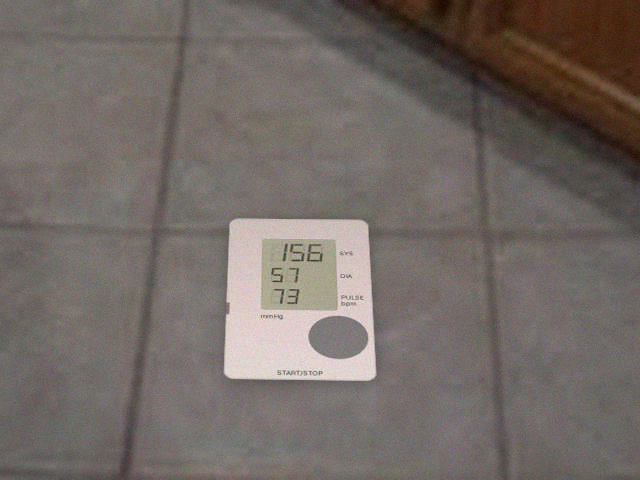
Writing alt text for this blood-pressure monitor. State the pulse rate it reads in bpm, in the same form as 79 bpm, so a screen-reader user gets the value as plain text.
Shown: 73 bpm
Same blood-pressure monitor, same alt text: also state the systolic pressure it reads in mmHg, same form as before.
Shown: 156 mmHg
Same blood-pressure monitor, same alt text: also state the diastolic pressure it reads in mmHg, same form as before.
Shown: 57 mmHg
